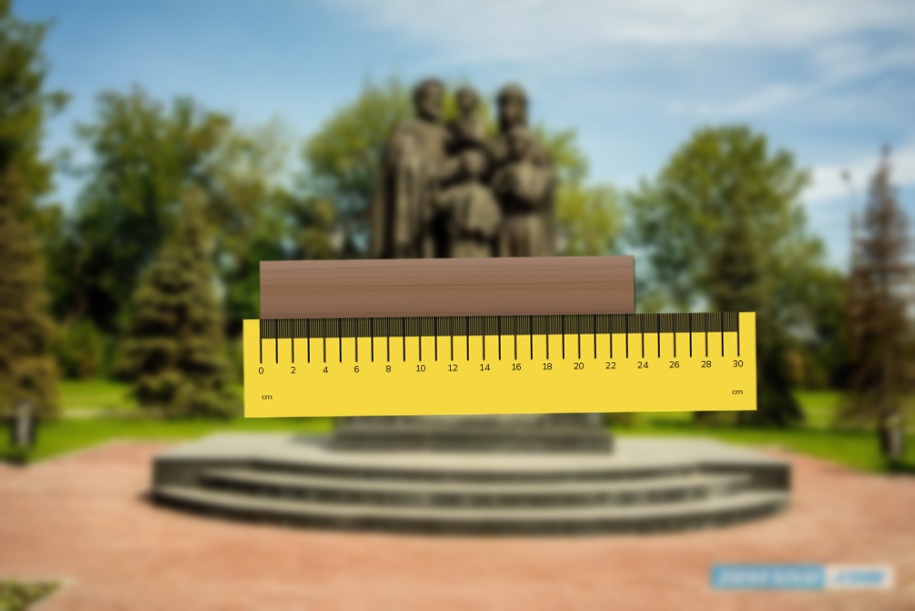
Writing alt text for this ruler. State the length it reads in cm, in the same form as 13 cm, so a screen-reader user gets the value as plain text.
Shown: 23.5 cm
